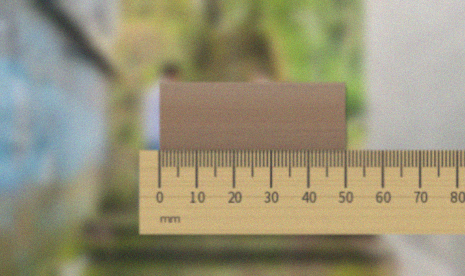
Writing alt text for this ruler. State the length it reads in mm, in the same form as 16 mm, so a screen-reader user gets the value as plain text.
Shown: 50 mm
